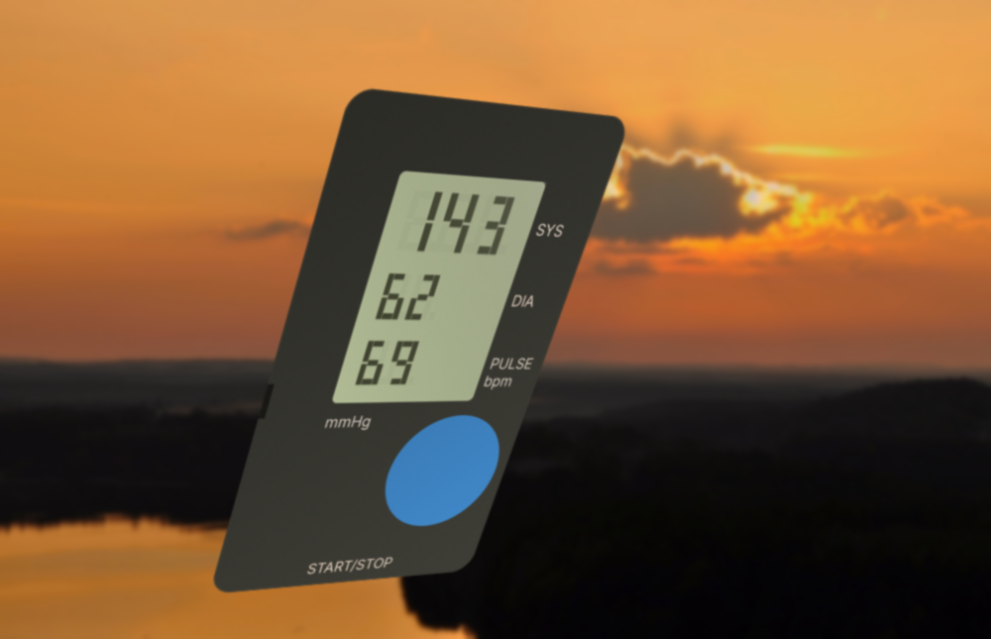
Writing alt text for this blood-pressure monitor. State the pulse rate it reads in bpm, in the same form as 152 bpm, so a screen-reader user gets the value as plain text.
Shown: 69 bpm
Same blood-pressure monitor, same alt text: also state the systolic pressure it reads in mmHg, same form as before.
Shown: 143 mmHg
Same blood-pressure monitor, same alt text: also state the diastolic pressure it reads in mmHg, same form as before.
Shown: 62 mmHg
